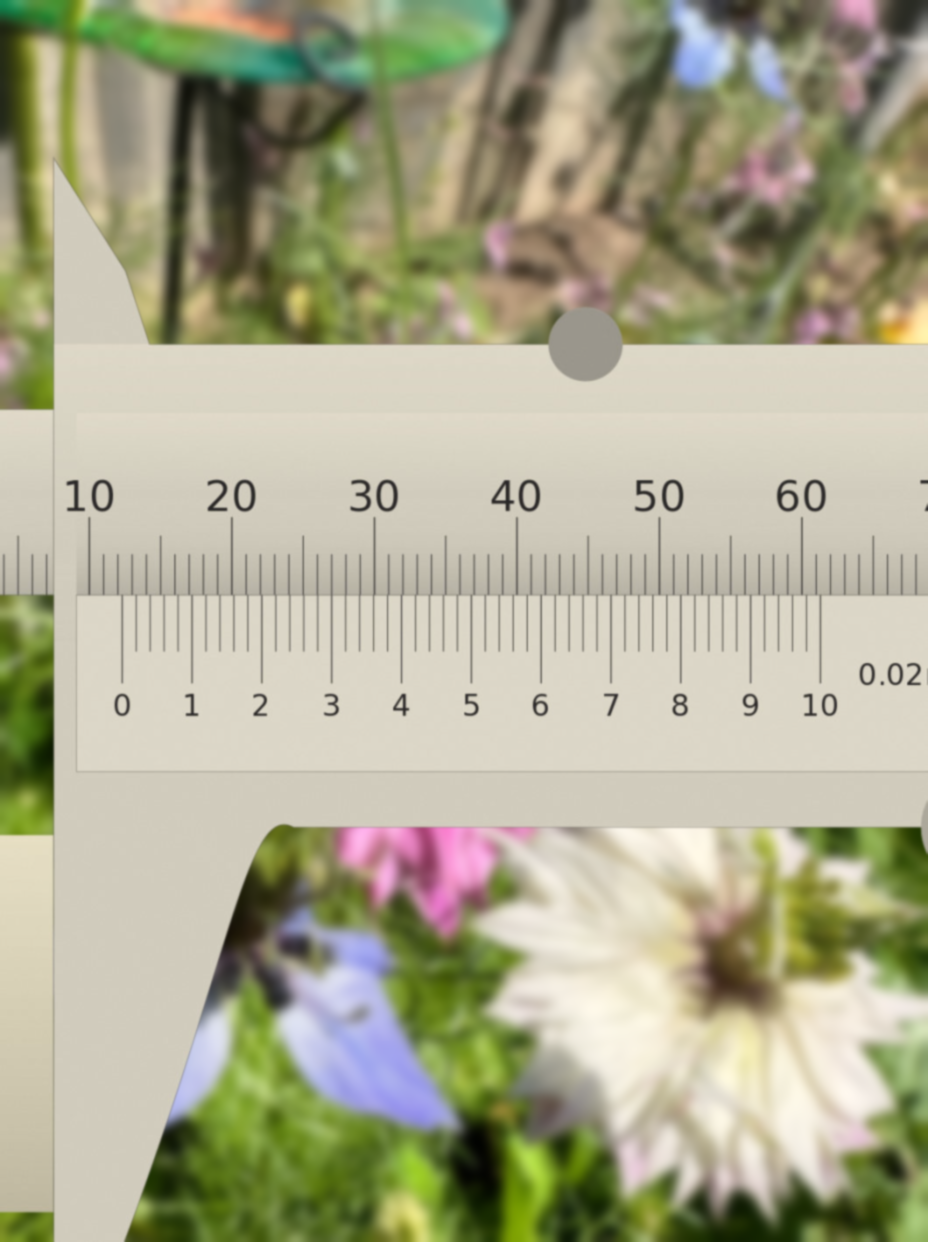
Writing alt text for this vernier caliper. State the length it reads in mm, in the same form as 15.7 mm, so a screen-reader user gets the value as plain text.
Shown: 12.3 mm
